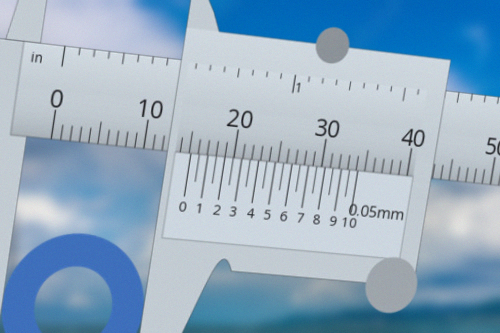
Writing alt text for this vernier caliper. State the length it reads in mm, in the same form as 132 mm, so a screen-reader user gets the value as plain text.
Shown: 15.2 mm
